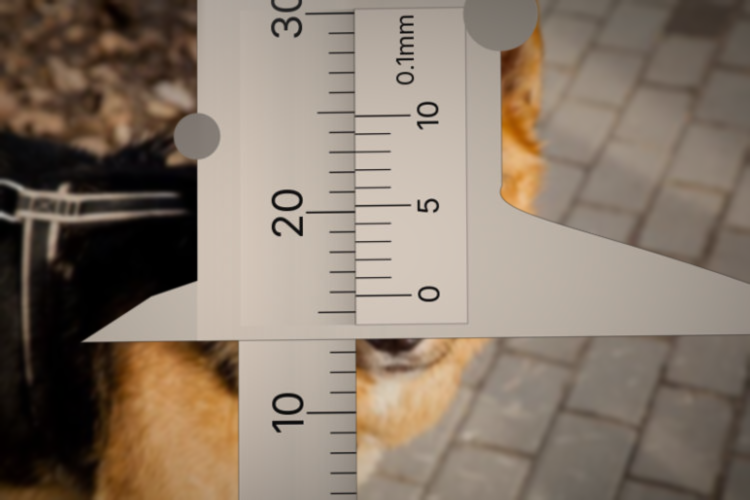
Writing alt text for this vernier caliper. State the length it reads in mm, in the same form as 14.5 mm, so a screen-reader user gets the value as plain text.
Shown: 15.8 mm
